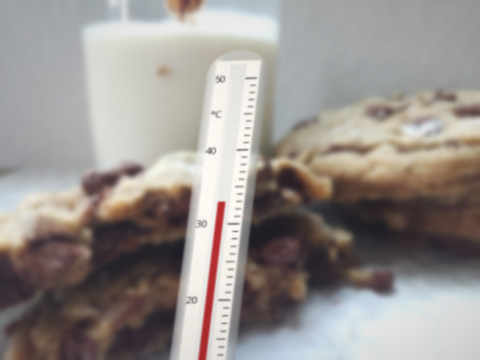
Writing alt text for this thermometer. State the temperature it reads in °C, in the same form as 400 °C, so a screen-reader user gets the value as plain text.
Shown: 33 °C
